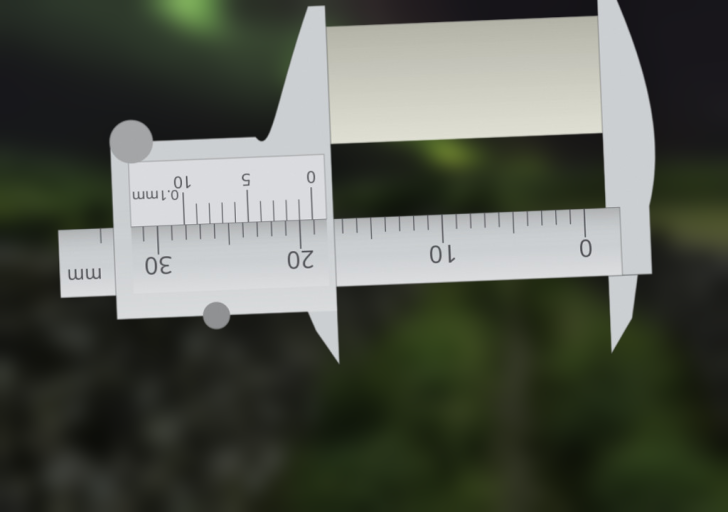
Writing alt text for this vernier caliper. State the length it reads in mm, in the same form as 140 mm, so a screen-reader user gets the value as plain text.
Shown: 19.1 mm
